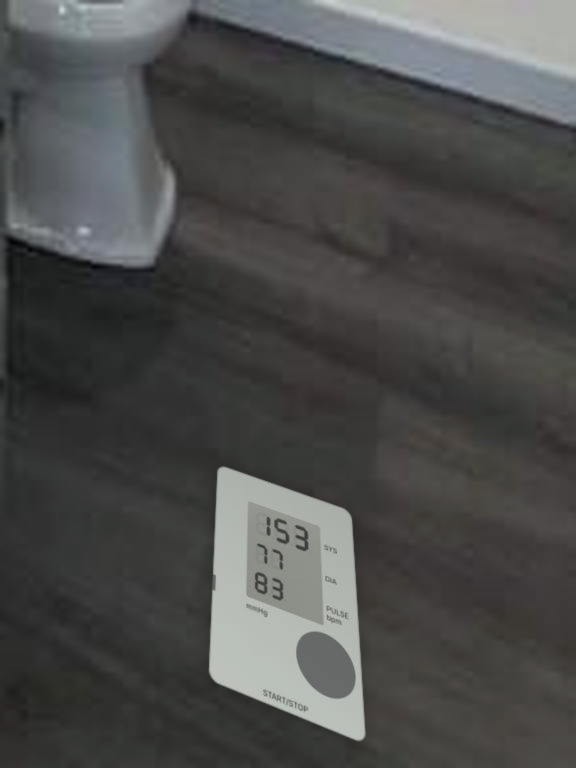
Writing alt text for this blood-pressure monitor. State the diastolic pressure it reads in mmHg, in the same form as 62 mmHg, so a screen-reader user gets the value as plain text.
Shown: 77 mmHg
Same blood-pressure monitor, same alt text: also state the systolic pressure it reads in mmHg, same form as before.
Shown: 153 mmHg
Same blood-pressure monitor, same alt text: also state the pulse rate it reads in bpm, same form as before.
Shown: 83 bpm
